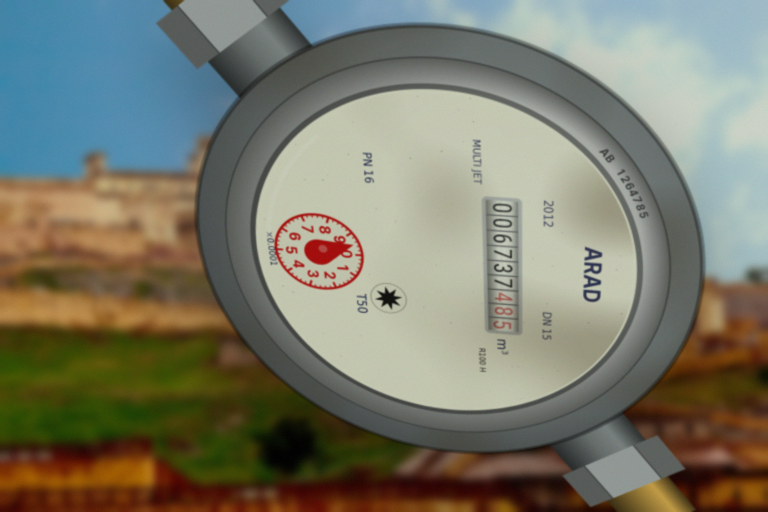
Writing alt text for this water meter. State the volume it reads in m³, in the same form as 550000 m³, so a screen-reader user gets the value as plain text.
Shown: 6737.4849 m³
